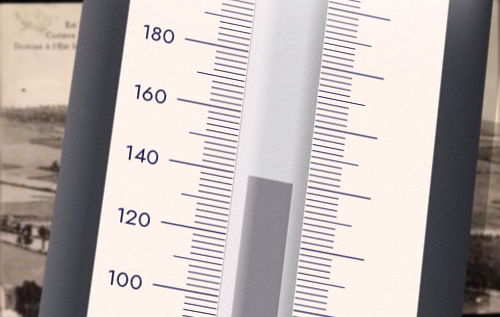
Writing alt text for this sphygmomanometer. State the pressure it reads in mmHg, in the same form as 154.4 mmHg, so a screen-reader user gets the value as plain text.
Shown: 140 mmHg
